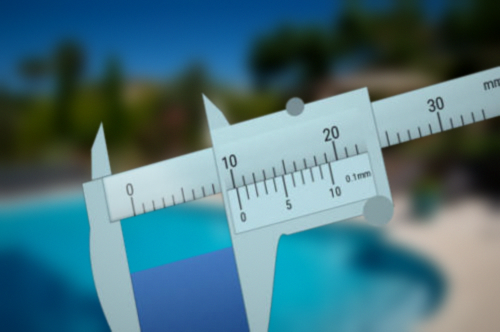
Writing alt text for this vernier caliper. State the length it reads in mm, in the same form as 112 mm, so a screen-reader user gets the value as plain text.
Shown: 10.2 mm
